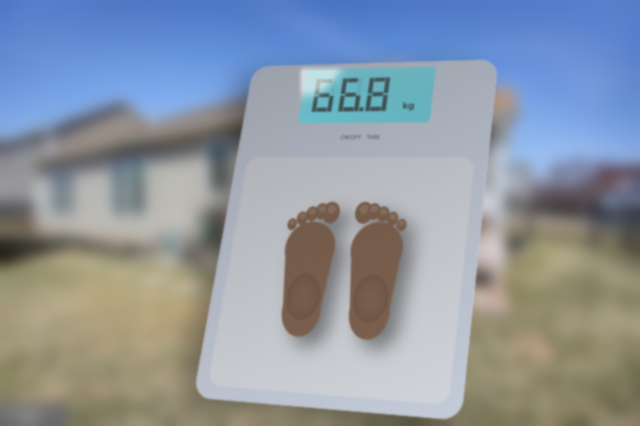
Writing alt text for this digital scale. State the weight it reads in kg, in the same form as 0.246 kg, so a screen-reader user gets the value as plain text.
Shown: 66.8 kg
